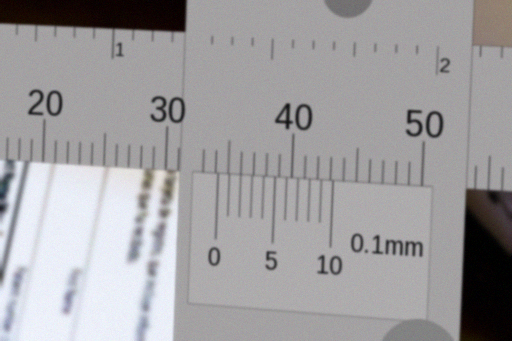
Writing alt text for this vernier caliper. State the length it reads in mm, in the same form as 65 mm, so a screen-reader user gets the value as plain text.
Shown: 34.2 mm
